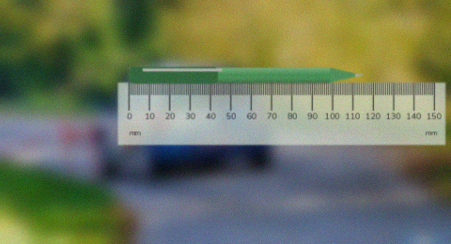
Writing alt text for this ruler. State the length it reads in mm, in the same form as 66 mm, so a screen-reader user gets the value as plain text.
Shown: 115 mm
